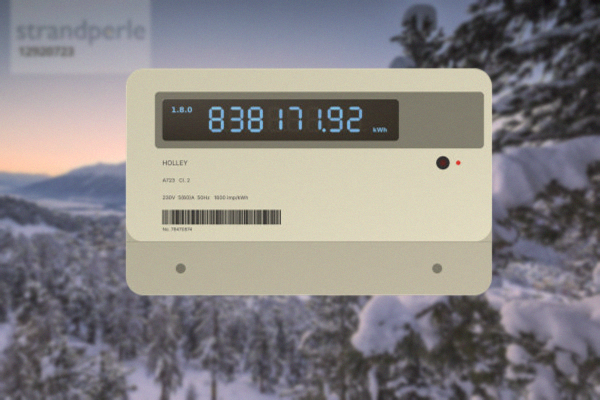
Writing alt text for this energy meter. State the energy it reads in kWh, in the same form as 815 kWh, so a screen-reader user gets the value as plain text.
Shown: 838171.92 kWh
